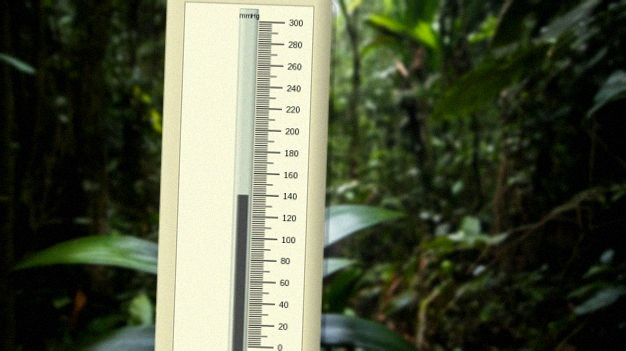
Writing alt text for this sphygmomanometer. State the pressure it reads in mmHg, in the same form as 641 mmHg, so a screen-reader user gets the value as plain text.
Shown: 140 mmHg
